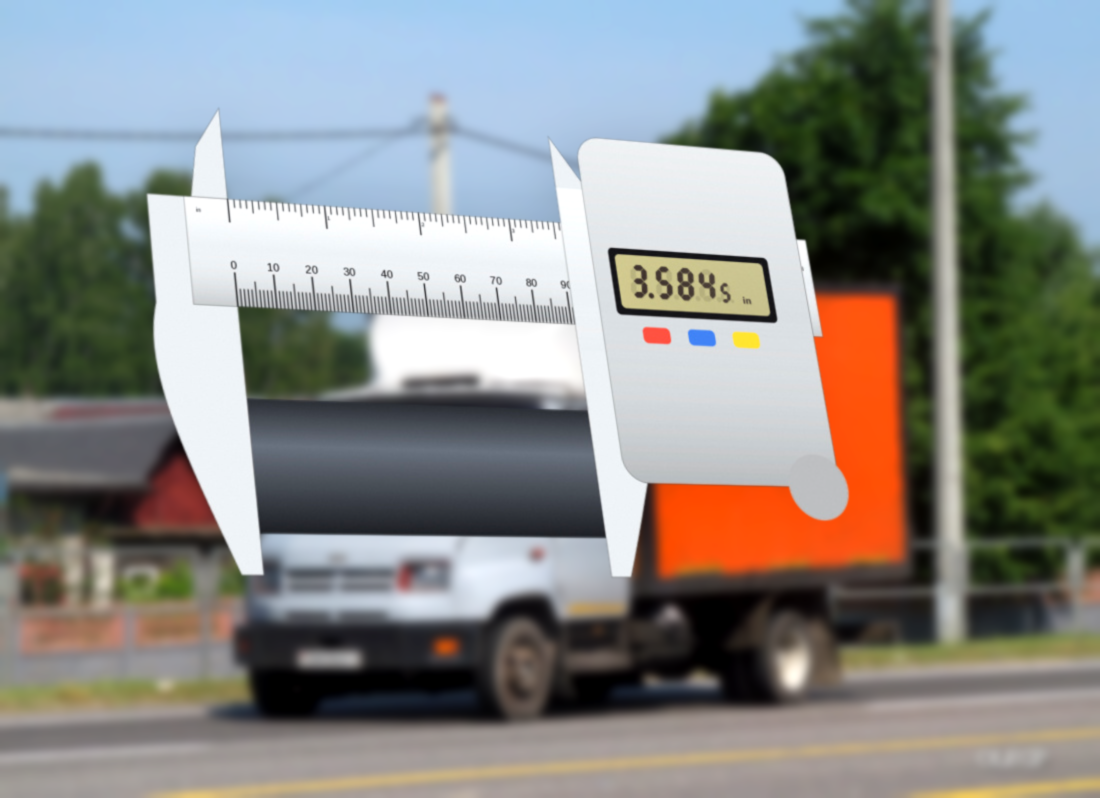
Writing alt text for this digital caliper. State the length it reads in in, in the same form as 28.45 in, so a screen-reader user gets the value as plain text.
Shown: 3.5845 in
